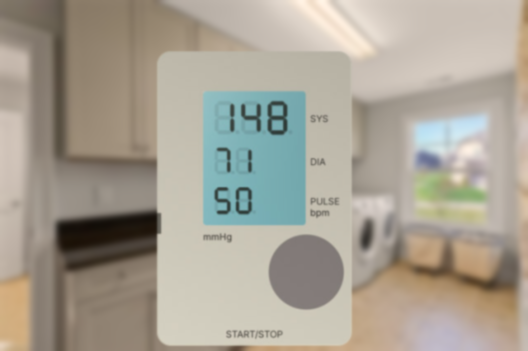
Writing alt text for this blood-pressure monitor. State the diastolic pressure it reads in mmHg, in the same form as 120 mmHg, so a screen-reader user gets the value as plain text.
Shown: 71 mmHg
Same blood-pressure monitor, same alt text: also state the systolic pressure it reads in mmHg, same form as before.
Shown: 148 mmHg
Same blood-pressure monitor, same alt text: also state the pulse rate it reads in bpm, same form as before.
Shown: 50 bpm
